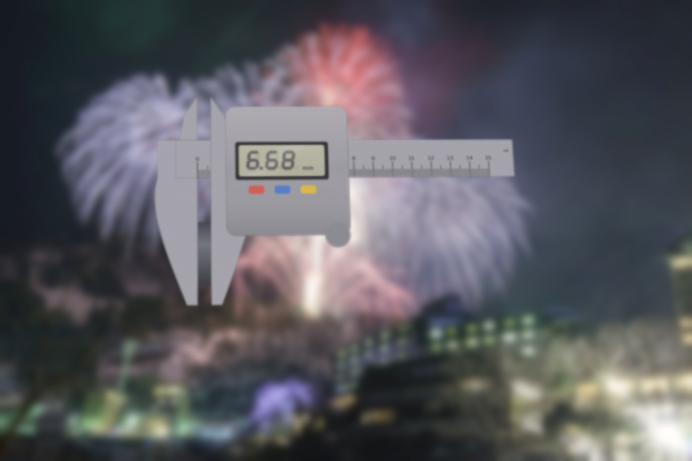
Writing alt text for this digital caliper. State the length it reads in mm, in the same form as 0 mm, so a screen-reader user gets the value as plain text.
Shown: 6.68 mm
